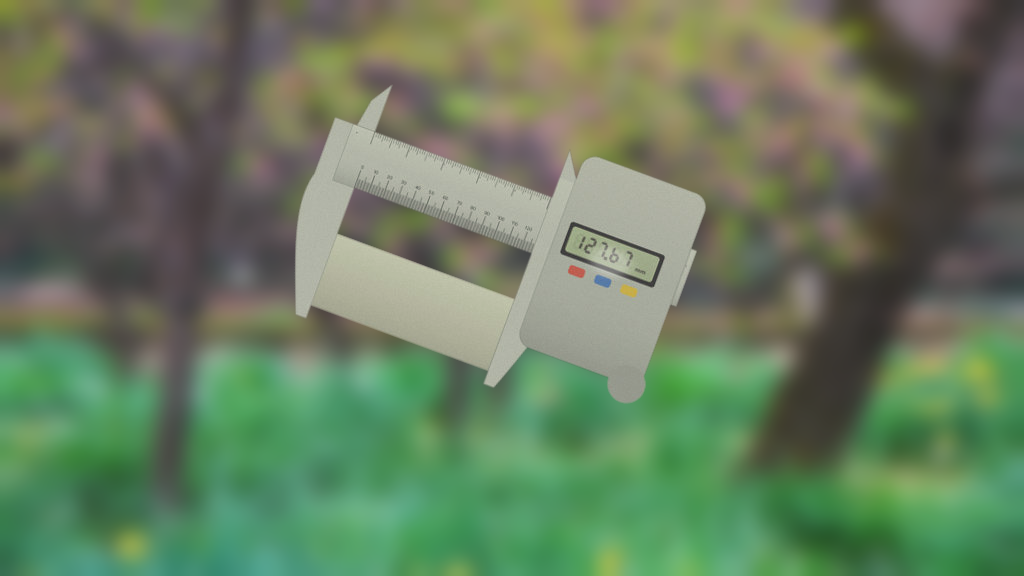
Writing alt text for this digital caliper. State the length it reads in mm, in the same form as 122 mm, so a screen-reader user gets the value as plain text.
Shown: 127.67 mm
